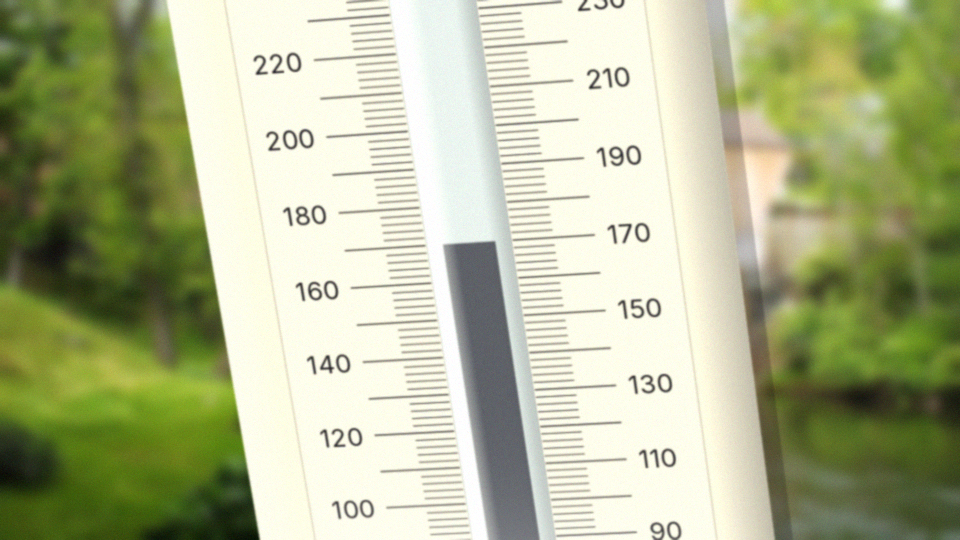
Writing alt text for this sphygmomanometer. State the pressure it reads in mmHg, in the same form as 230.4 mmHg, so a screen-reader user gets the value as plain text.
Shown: 170 mmHg
